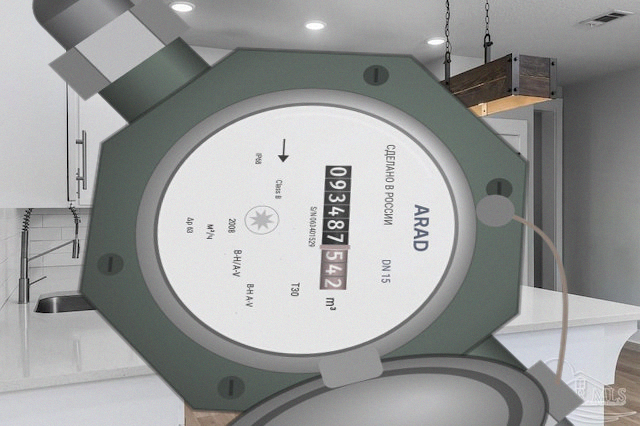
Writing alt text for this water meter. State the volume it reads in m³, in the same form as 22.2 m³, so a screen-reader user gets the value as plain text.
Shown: 93487.542 m³
